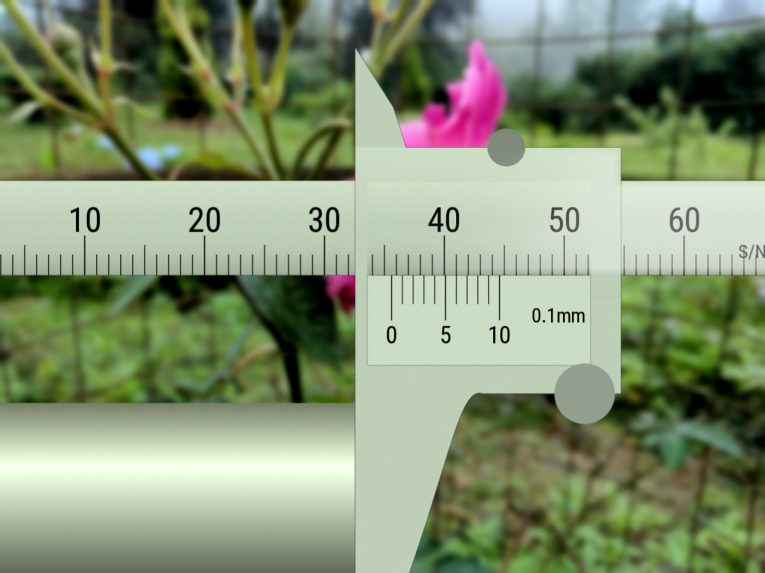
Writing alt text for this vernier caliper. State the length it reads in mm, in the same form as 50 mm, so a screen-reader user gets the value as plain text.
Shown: 35.6 mm
